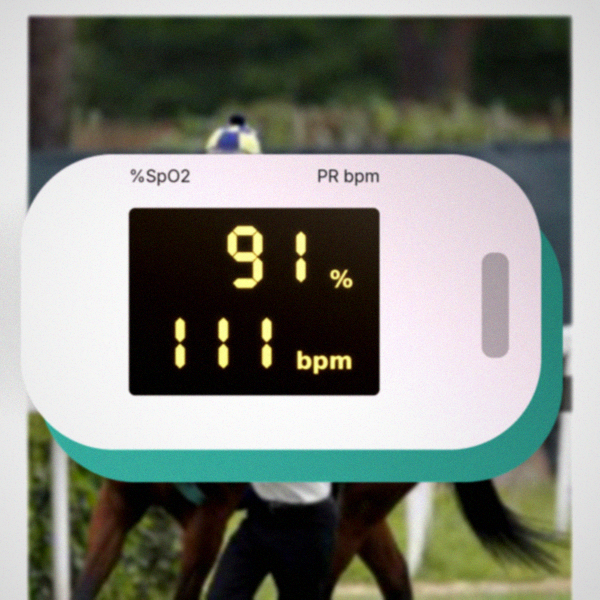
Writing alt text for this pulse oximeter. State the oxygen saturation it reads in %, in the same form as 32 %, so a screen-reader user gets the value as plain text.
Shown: 91 %
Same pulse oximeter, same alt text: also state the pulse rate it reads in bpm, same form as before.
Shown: 111 bpm
